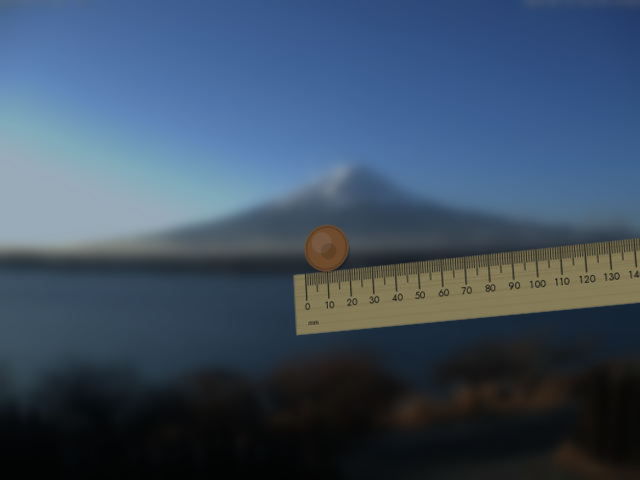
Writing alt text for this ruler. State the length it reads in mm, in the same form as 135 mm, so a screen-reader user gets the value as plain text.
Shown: 20 mm
